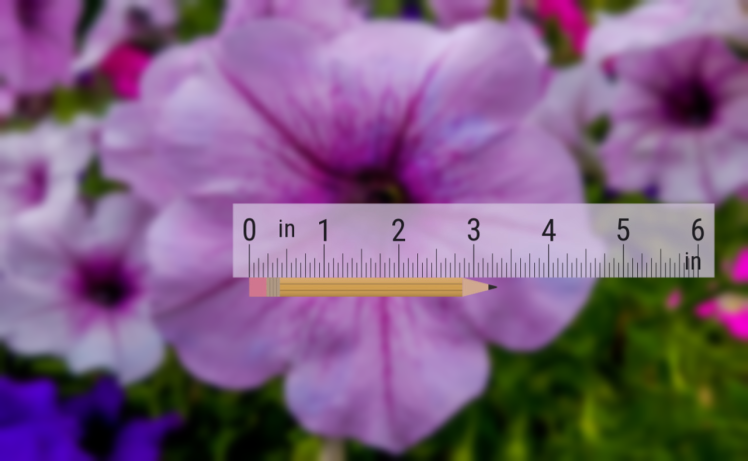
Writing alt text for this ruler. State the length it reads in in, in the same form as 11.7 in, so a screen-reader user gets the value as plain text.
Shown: 3.3125 in
